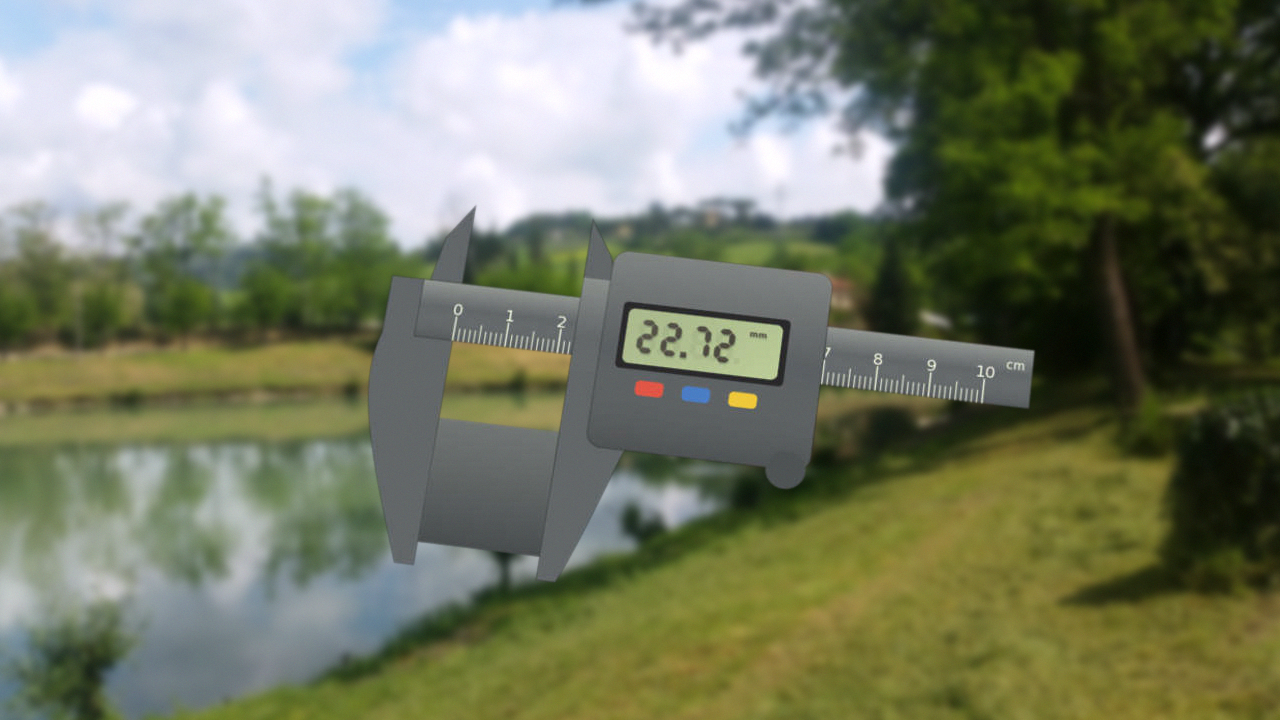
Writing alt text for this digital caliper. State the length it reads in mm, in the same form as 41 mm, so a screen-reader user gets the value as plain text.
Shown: 22.72 mm
